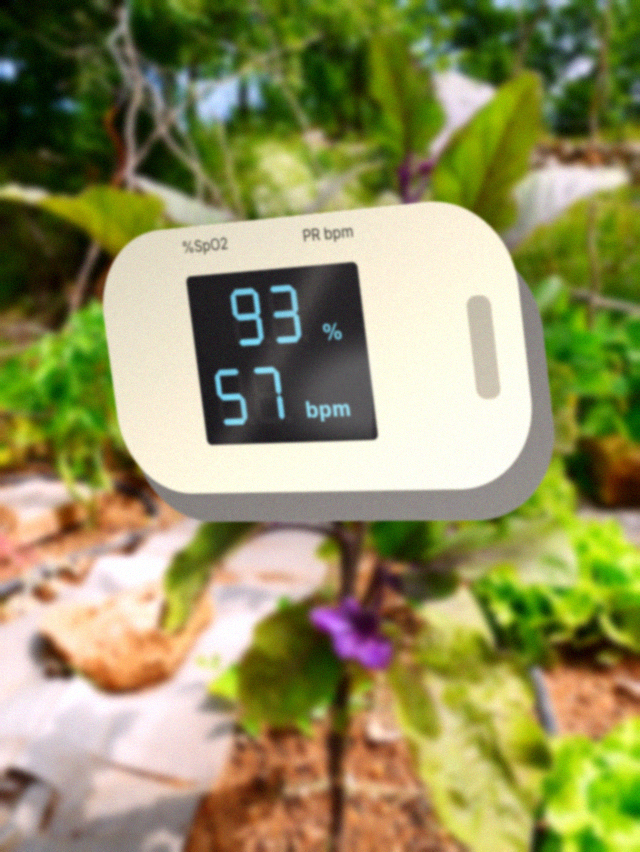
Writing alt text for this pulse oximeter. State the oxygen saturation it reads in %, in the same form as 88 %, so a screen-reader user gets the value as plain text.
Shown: 93 %
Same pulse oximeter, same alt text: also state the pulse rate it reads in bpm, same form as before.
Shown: 57 bpm
